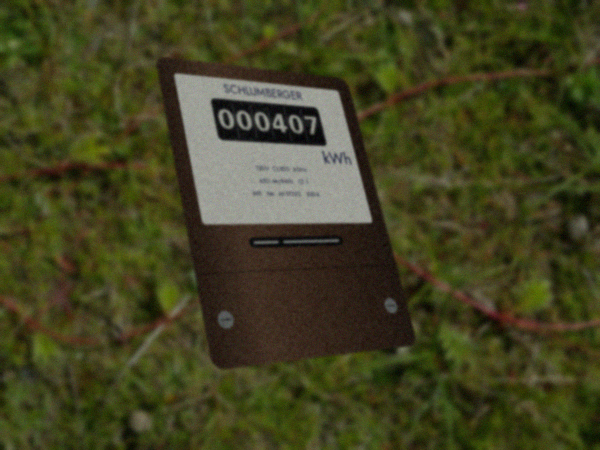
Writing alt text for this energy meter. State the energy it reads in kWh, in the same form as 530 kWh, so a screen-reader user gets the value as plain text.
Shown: 407 kWh
